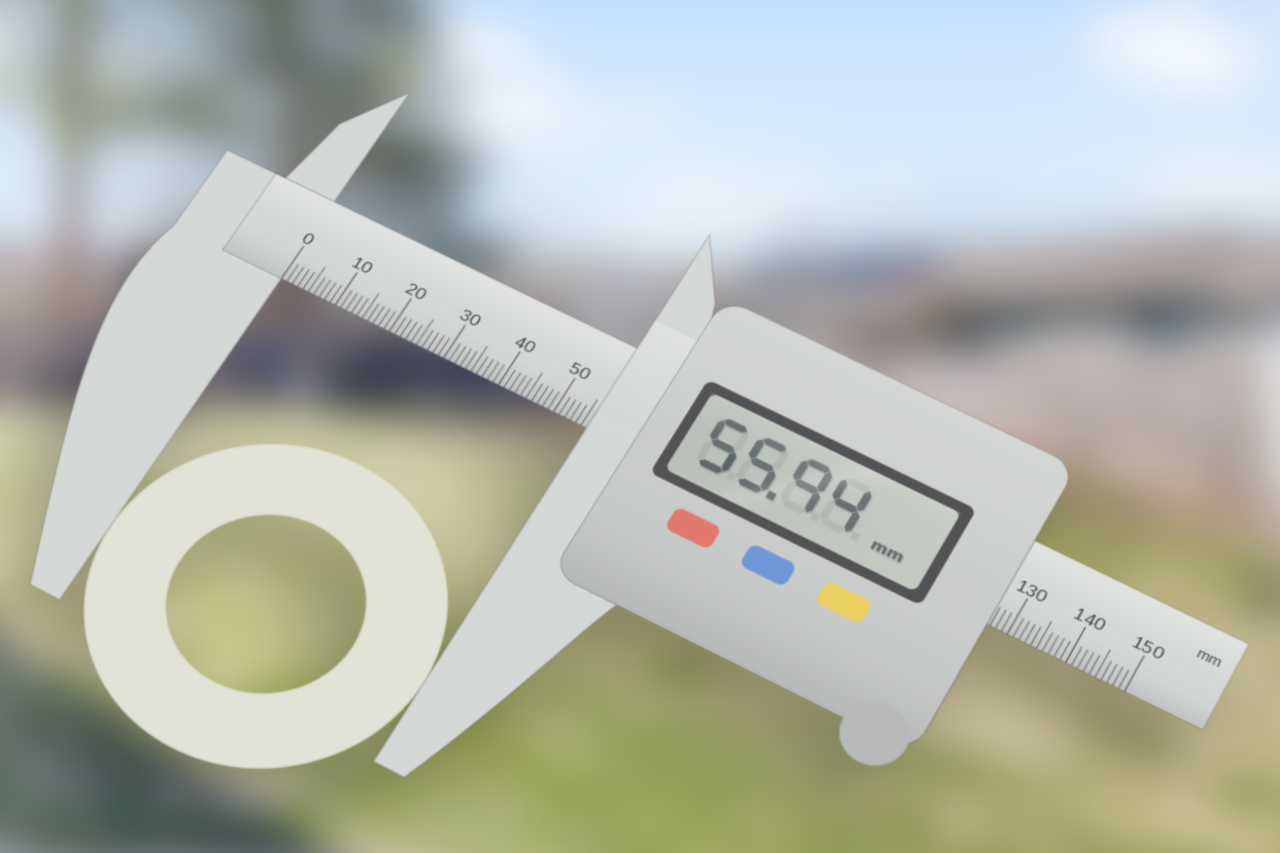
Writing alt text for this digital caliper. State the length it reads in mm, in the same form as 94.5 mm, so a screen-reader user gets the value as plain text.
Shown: 55.94 mm
